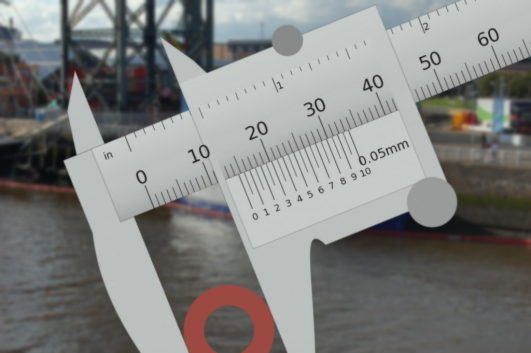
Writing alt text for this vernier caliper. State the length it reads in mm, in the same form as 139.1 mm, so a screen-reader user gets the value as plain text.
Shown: 14.6 mm
